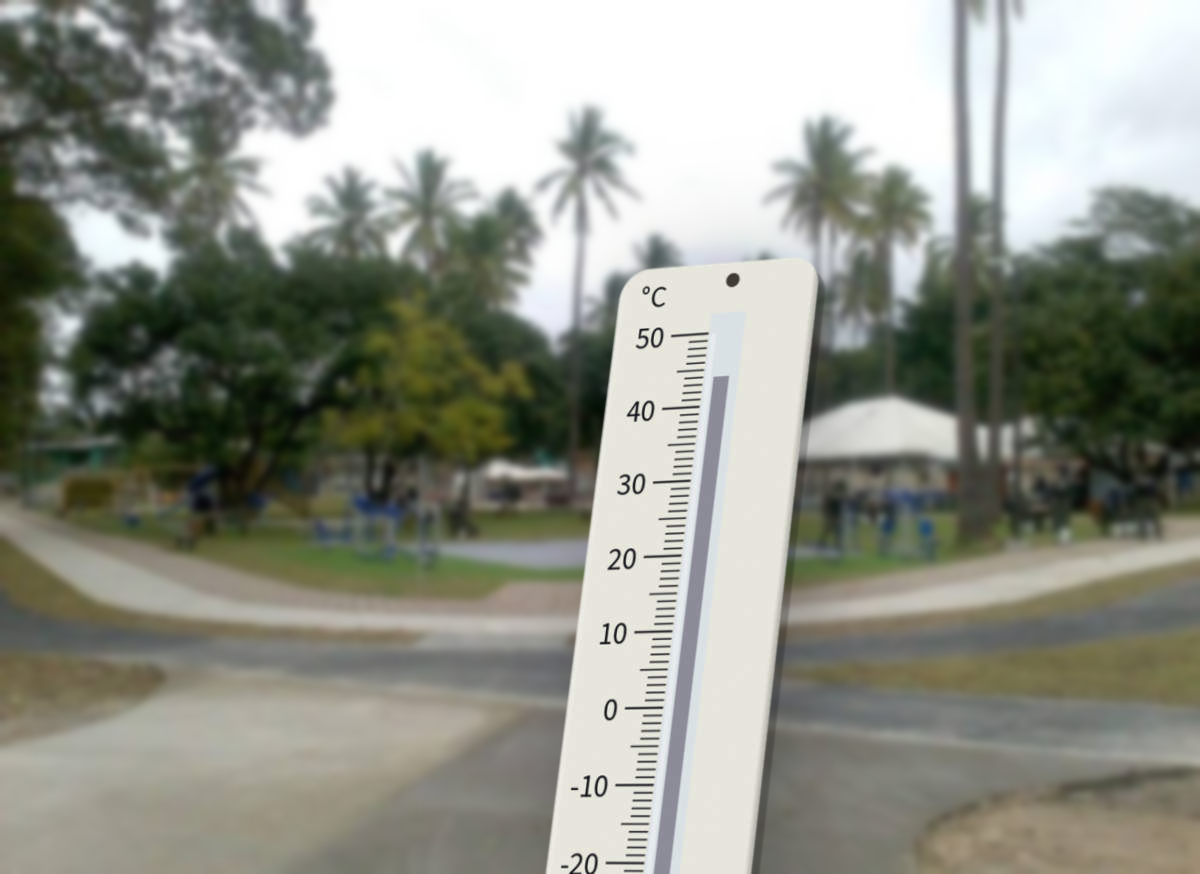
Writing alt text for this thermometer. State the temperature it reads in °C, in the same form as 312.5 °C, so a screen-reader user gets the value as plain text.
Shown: 44 °C
